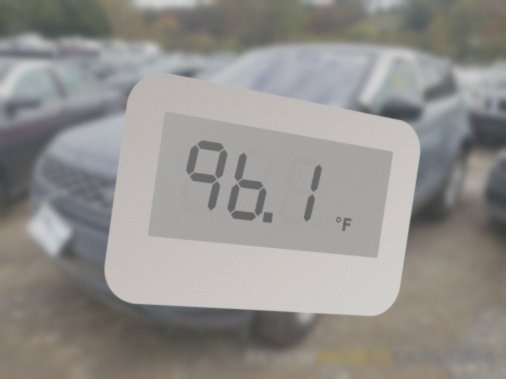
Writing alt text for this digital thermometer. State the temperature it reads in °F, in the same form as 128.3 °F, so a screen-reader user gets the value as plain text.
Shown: 96.1 °F
